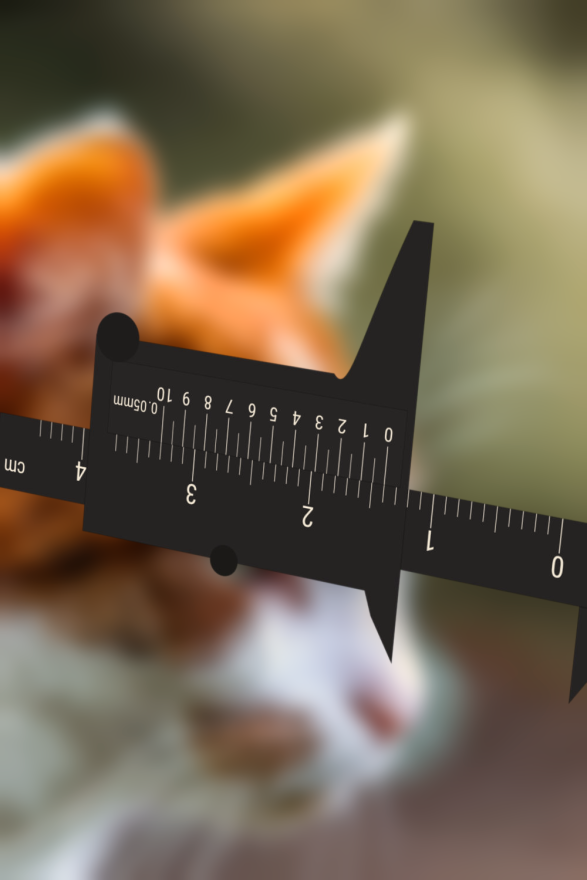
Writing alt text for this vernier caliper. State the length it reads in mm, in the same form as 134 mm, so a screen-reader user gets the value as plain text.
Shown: 14.0 mm
